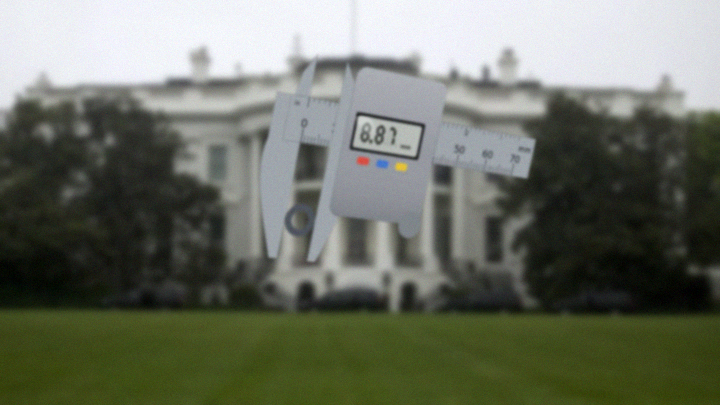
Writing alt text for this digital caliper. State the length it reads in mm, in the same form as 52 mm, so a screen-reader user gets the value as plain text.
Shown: 8.87 mm
